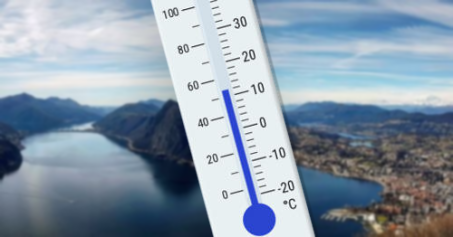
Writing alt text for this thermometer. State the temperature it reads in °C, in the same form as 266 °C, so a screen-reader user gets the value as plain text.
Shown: 12 °C
